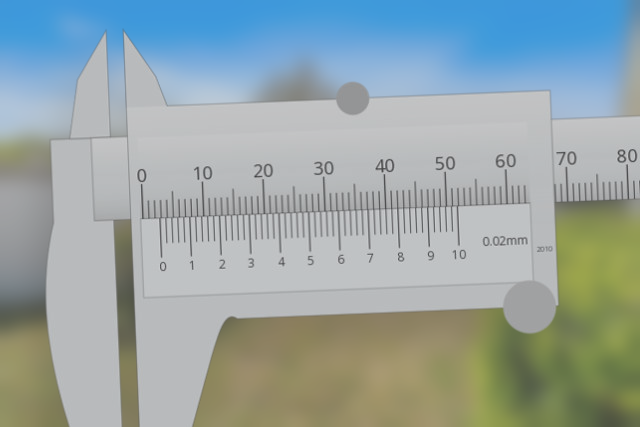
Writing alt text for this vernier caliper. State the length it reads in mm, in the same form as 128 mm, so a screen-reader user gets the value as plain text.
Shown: 2.8 mm
